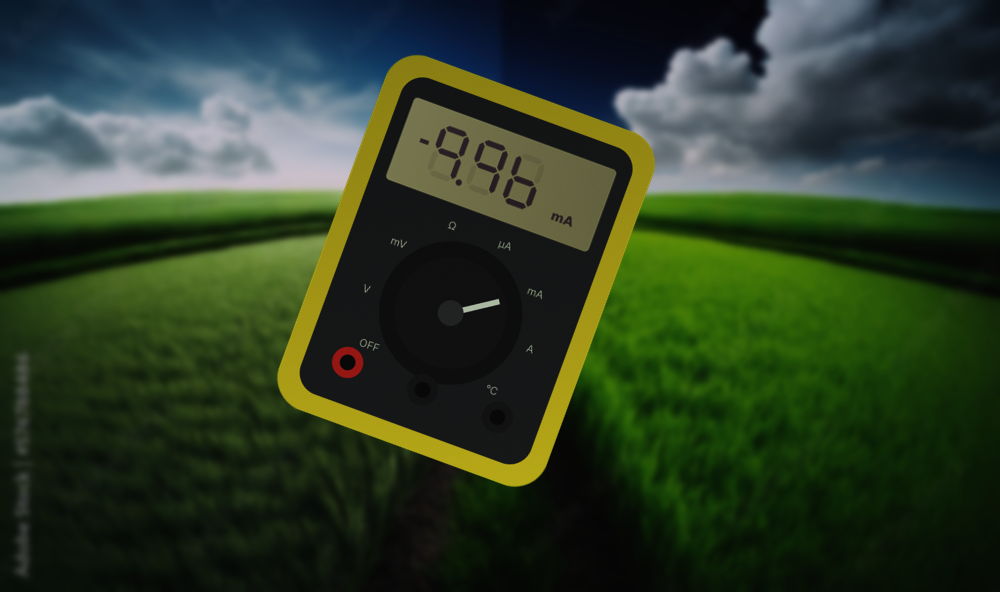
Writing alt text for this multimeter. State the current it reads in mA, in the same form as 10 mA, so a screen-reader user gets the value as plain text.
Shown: -9.96 mA
